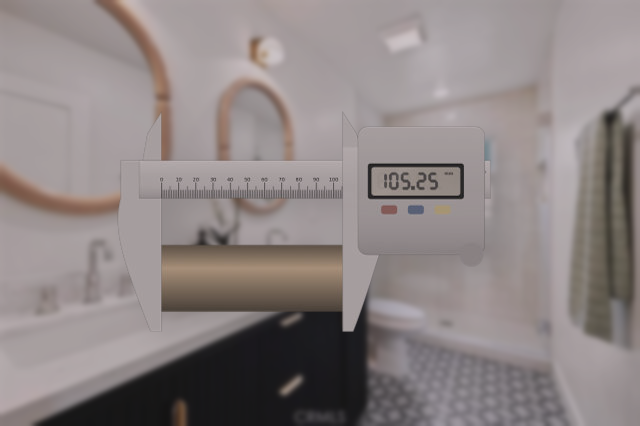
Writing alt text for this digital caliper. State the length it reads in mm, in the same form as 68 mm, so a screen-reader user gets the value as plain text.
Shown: 105.25 mm
